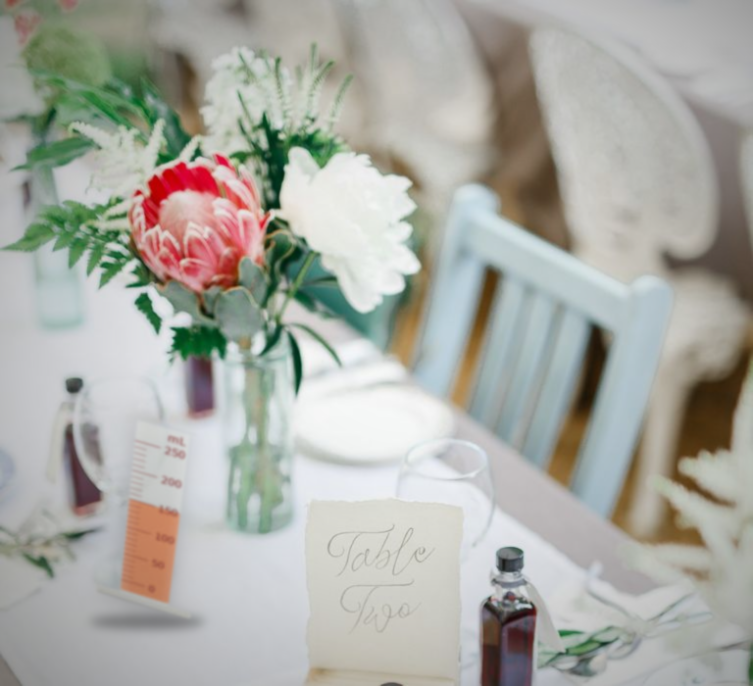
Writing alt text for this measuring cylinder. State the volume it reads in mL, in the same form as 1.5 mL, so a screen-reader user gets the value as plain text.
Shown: 150 mL
